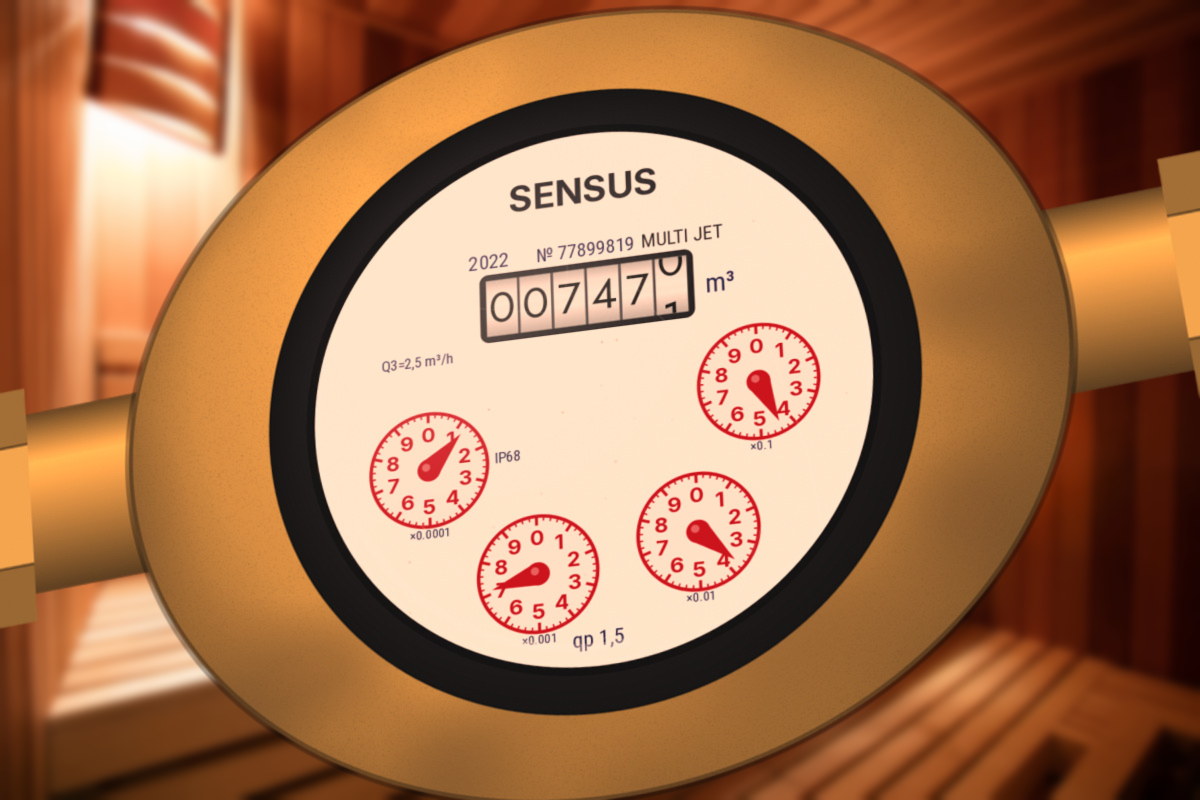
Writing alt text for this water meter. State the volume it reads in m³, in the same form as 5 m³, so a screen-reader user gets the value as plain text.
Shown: 7470.4371 m³
